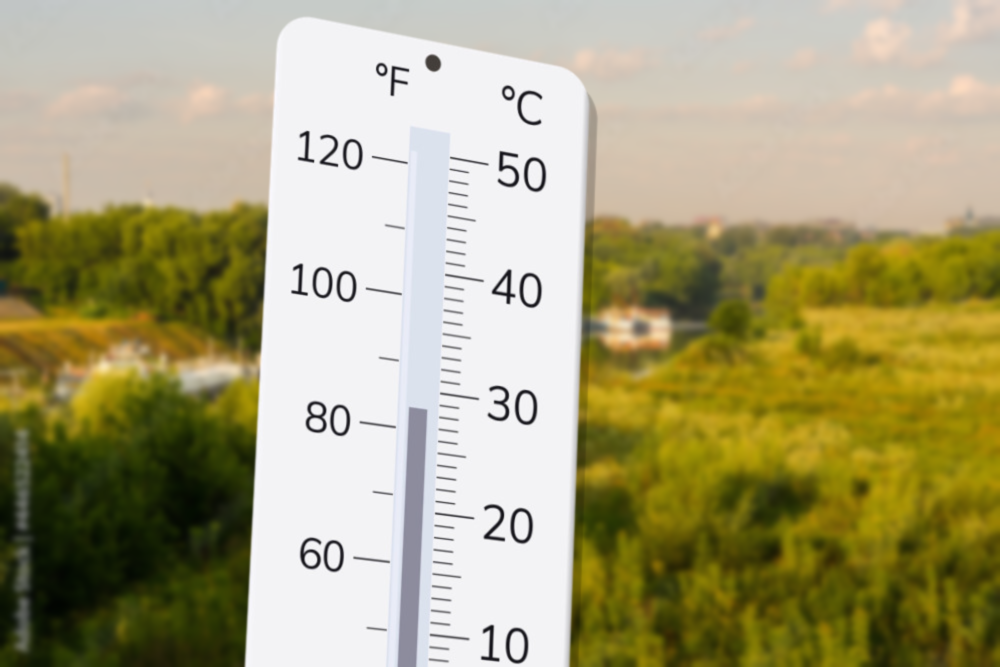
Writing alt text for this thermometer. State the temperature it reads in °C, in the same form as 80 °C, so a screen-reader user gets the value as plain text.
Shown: 28.5 °C
